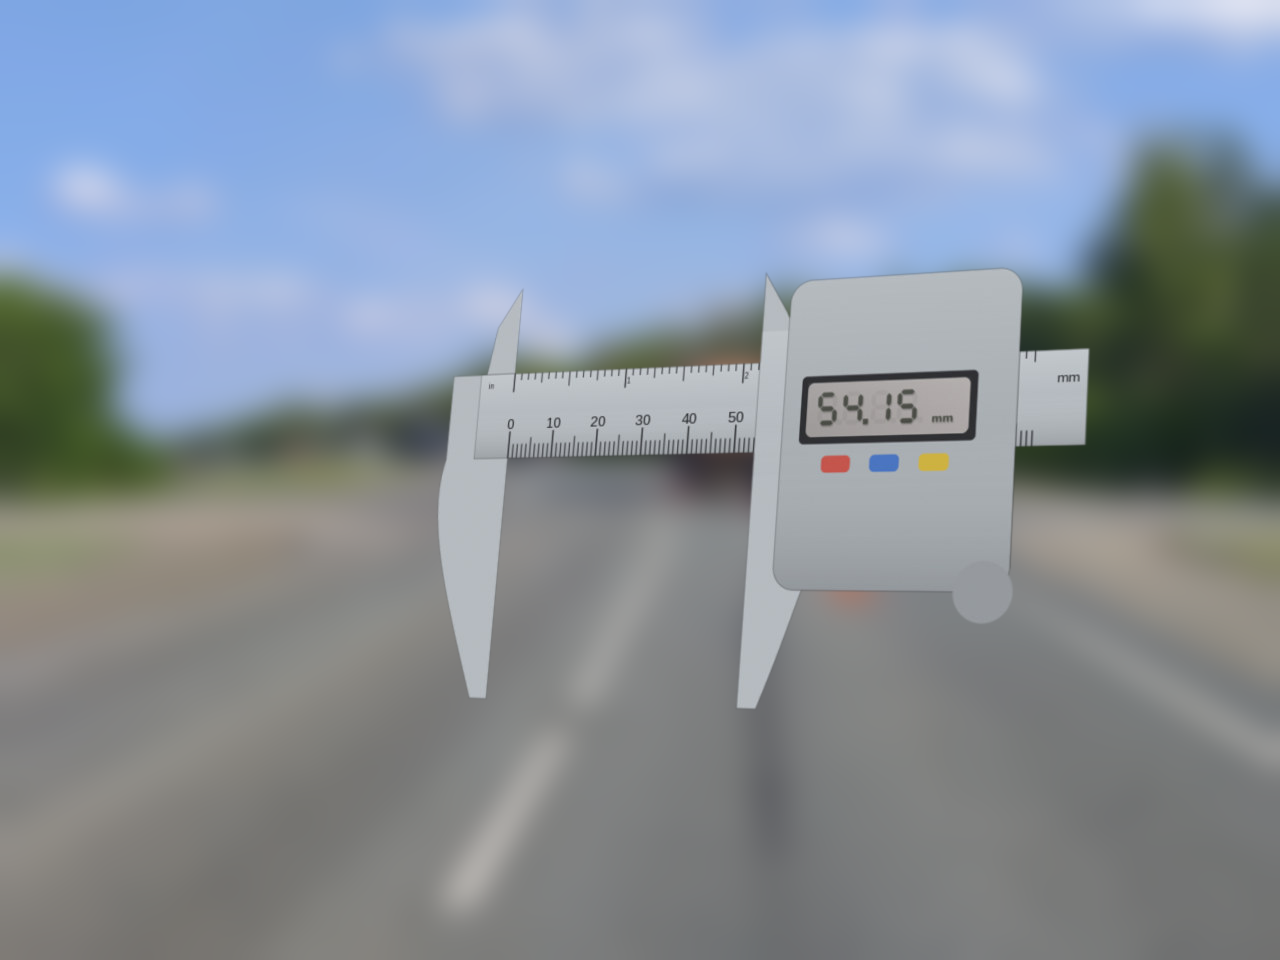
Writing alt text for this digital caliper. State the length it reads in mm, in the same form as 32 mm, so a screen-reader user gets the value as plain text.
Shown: 54.15 mm
